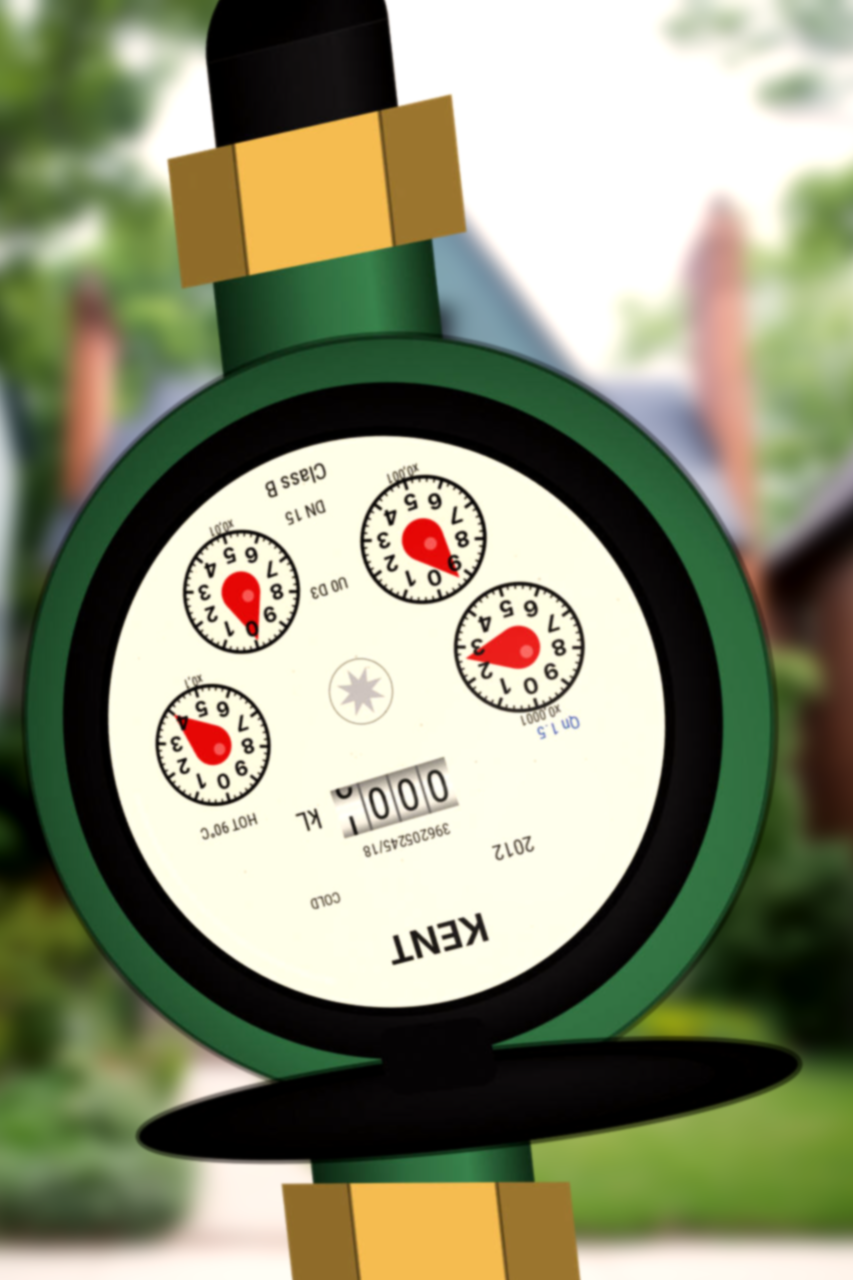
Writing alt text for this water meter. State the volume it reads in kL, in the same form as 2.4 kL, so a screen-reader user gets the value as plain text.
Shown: 1.3992 kL
